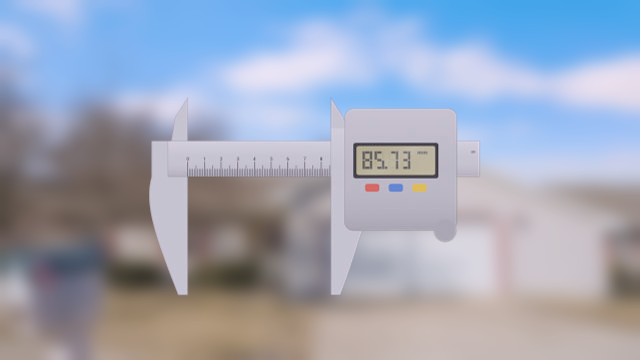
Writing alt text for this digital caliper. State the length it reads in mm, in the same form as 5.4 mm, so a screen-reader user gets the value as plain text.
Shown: 85.73 mm
